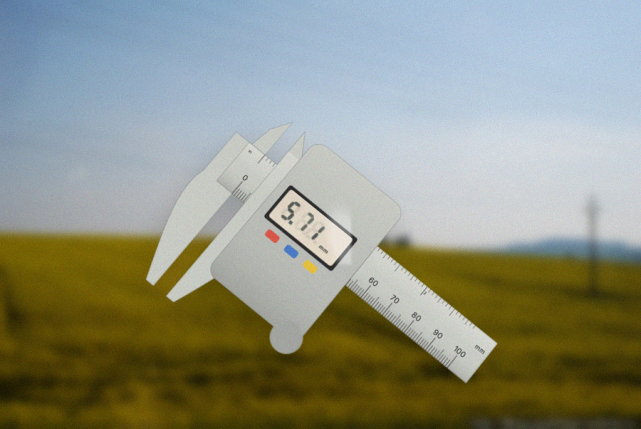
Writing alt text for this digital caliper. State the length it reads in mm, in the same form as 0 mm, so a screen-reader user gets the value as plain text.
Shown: 5.71 mm
